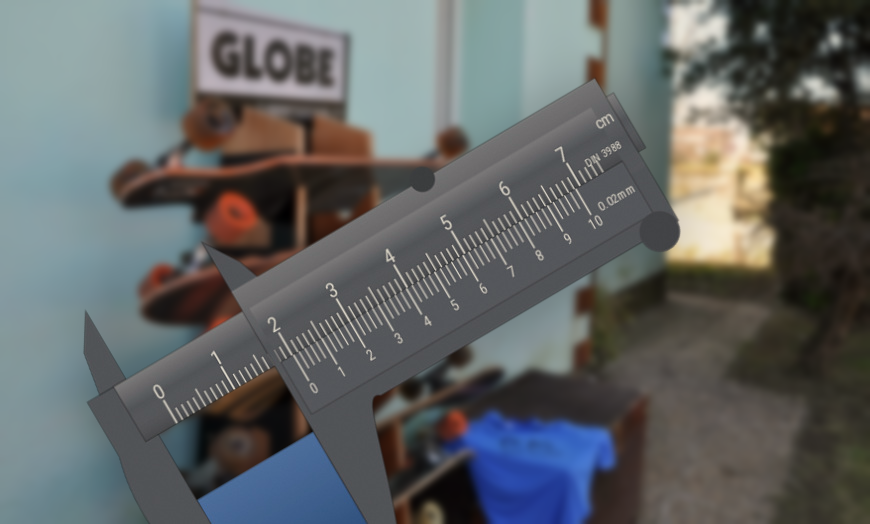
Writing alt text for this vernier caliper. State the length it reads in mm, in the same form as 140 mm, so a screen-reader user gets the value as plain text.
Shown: 20.2 mm
